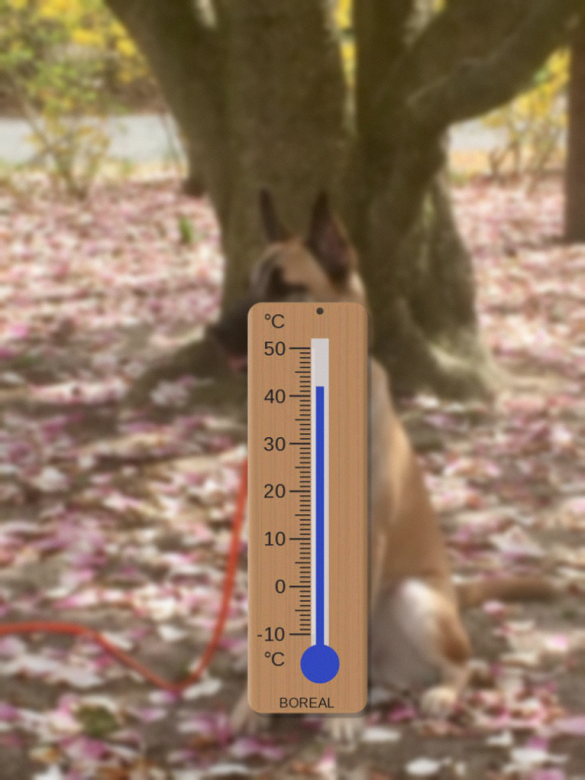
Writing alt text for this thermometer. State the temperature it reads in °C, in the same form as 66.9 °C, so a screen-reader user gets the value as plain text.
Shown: 42 °C
